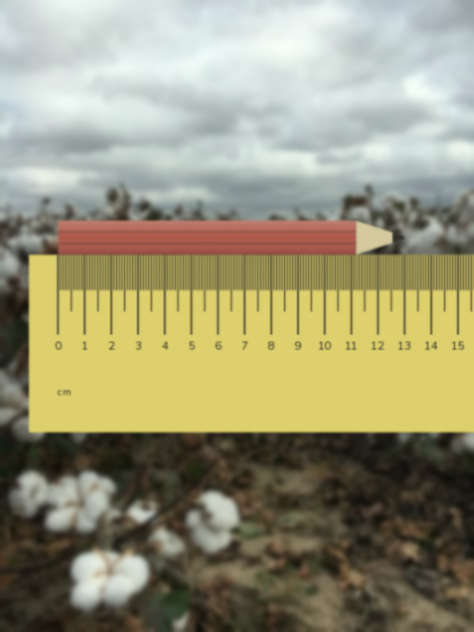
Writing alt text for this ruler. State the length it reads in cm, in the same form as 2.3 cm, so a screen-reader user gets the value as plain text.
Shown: 13 cm
